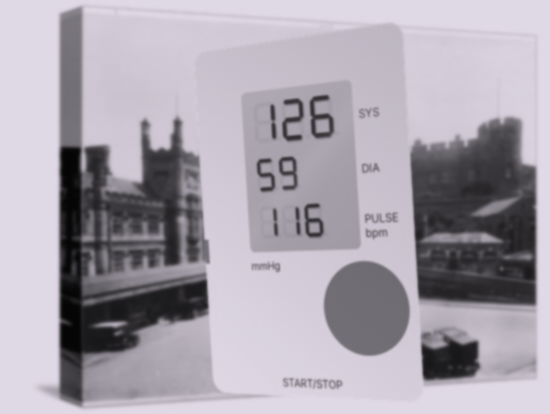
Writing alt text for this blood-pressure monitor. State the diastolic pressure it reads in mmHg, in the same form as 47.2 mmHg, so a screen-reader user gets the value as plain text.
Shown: 59 mmHg
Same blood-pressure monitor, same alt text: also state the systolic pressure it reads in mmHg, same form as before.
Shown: 126 mmHg
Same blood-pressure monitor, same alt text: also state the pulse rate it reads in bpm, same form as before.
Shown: 116 bpm
